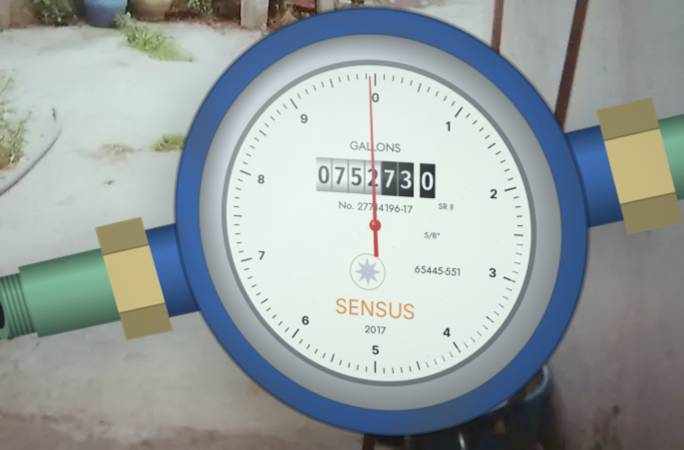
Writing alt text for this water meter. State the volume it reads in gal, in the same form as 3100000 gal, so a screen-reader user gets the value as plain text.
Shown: 752729.9 gal
